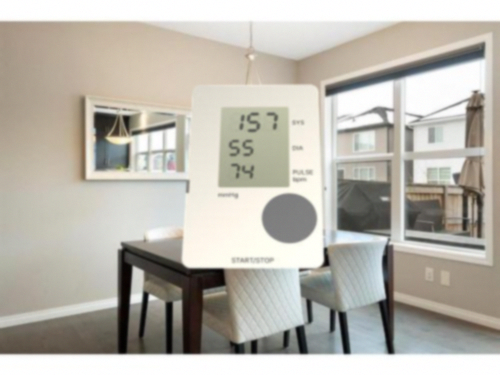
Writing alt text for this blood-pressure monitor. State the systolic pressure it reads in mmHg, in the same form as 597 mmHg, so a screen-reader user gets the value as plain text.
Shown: 157 mmHg
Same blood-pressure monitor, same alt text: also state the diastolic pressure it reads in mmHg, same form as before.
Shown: 55 mmHg
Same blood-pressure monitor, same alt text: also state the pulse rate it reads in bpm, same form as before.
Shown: 74 bpm
